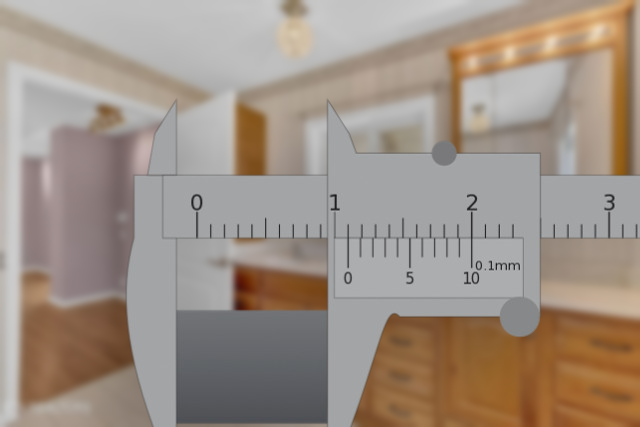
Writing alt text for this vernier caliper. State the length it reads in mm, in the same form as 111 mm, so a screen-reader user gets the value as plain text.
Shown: 11.0 mm
